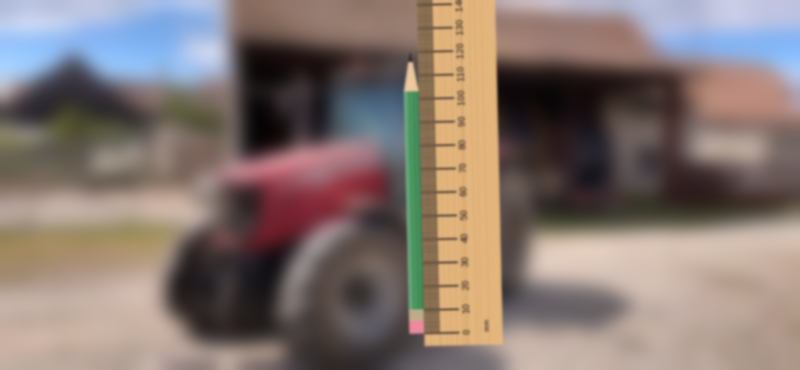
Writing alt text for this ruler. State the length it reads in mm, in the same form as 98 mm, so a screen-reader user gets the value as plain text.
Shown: 120 mm
